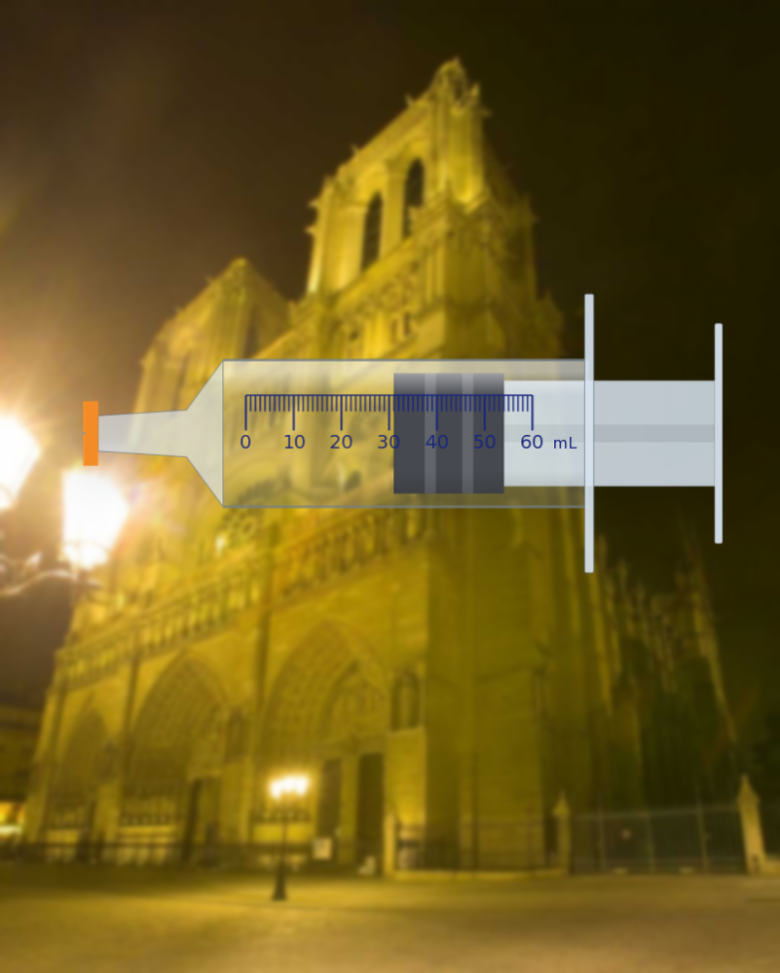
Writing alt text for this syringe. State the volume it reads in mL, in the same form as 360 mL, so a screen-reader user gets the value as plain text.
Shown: 31 mL
